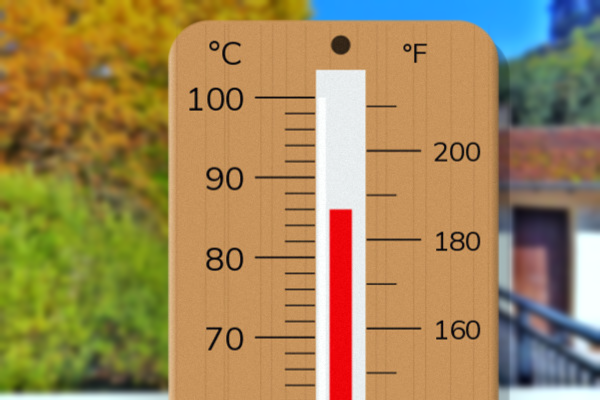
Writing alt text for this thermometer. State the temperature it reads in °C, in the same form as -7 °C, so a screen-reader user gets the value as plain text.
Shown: 86 °C
